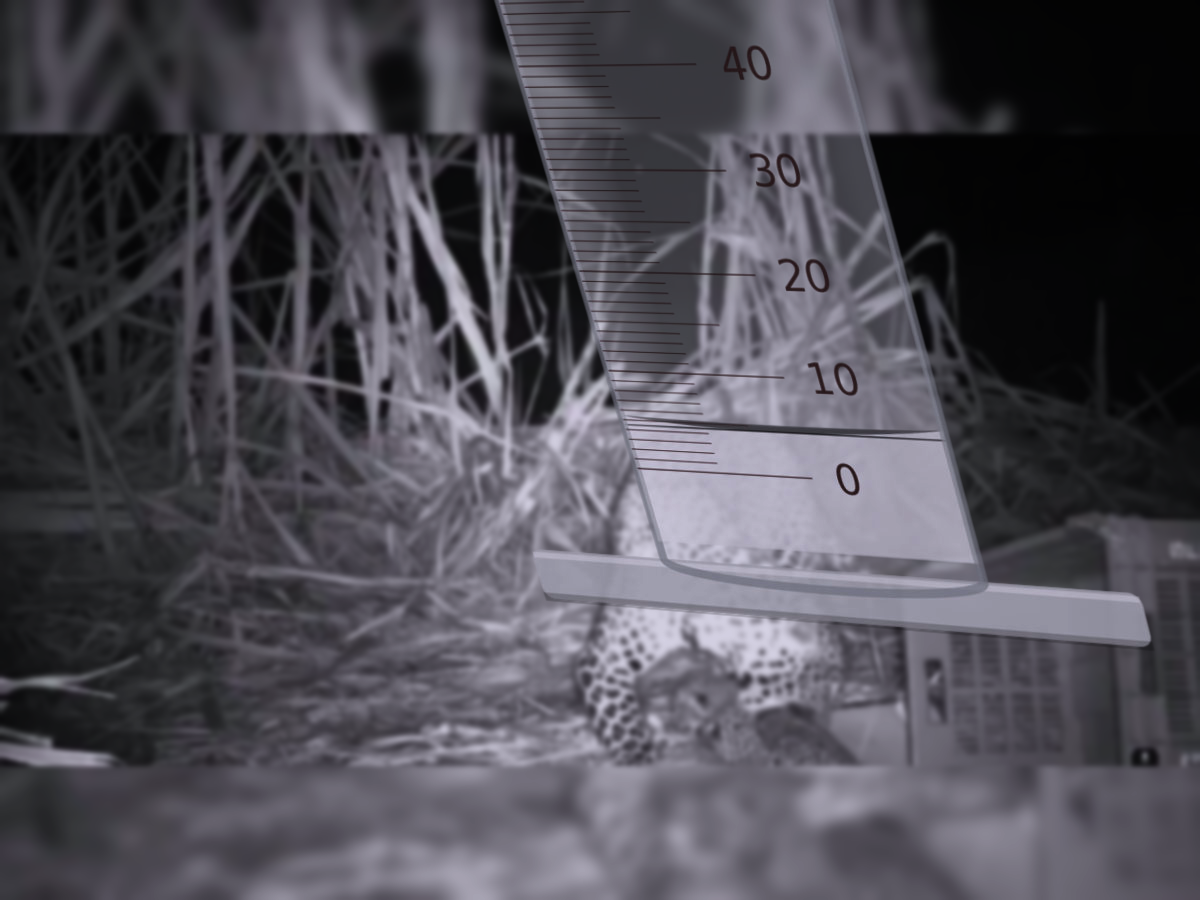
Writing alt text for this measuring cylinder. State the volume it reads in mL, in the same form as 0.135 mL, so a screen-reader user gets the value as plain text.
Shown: 4.5 mL
